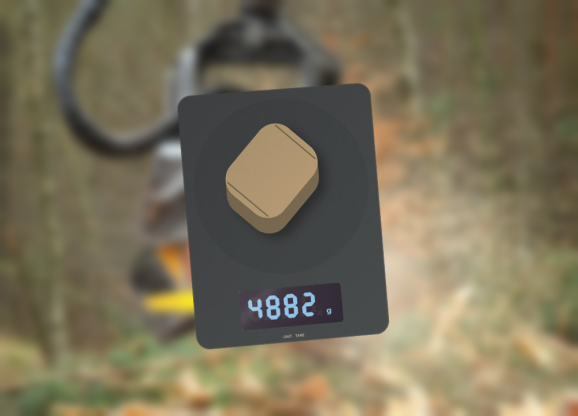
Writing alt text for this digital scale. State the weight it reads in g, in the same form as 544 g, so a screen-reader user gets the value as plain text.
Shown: 4882 g
